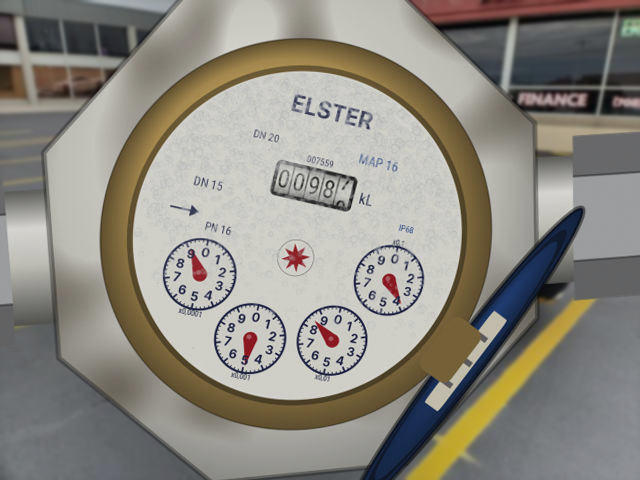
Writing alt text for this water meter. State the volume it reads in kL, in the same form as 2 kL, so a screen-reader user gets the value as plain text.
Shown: 987.3849 kL
